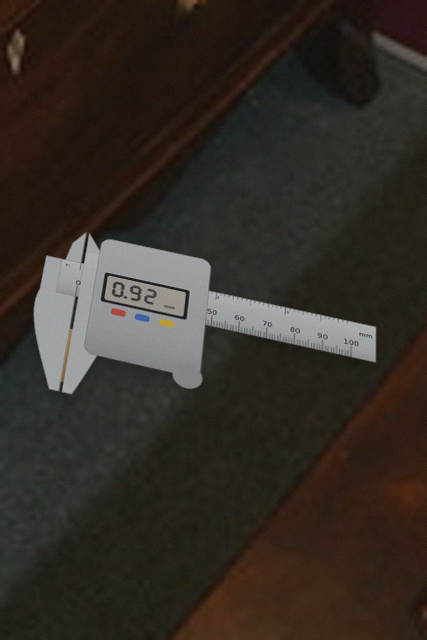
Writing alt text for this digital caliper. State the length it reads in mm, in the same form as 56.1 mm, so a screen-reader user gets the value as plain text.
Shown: 0.92 mm
